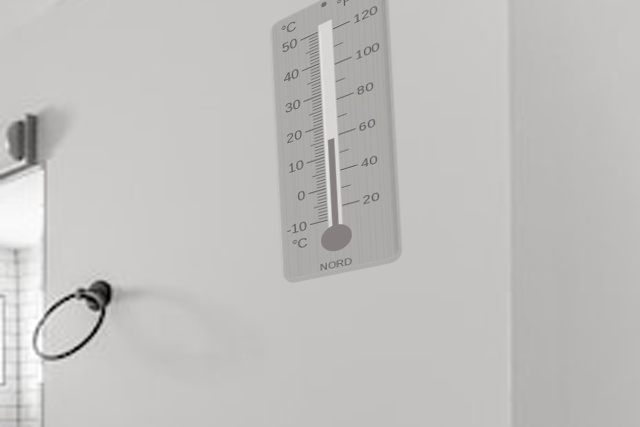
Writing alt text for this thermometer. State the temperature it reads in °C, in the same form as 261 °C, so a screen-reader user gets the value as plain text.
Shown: 15 °C
